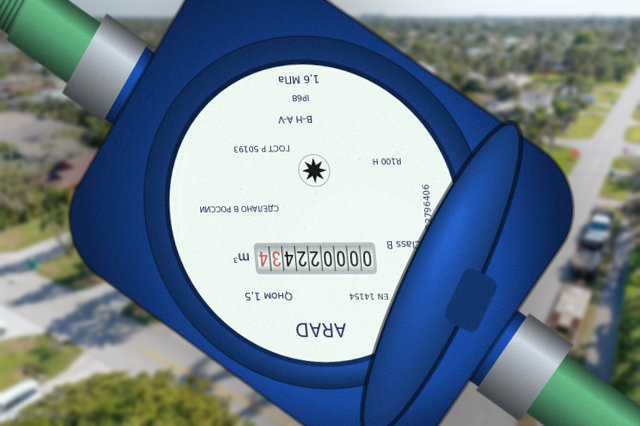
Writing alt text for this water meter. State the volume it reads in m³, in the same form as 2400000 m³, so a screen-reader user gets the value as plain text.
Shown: 224.34 m³
